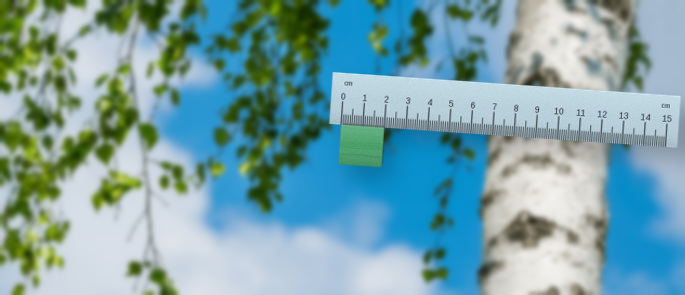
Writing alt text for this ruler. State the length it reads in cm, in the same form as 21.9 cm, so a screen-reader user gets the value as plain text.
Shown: 2 cm
